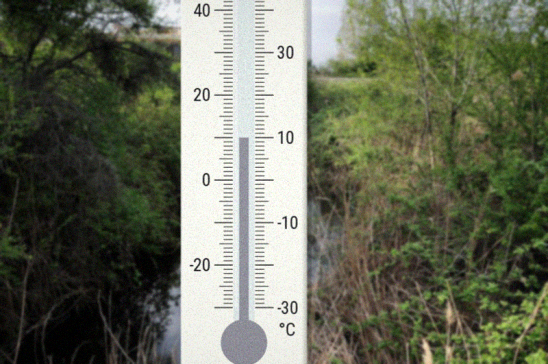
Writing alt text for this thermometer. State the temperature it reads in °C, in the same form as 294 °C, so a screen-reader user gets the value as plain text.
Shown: 10 °C
